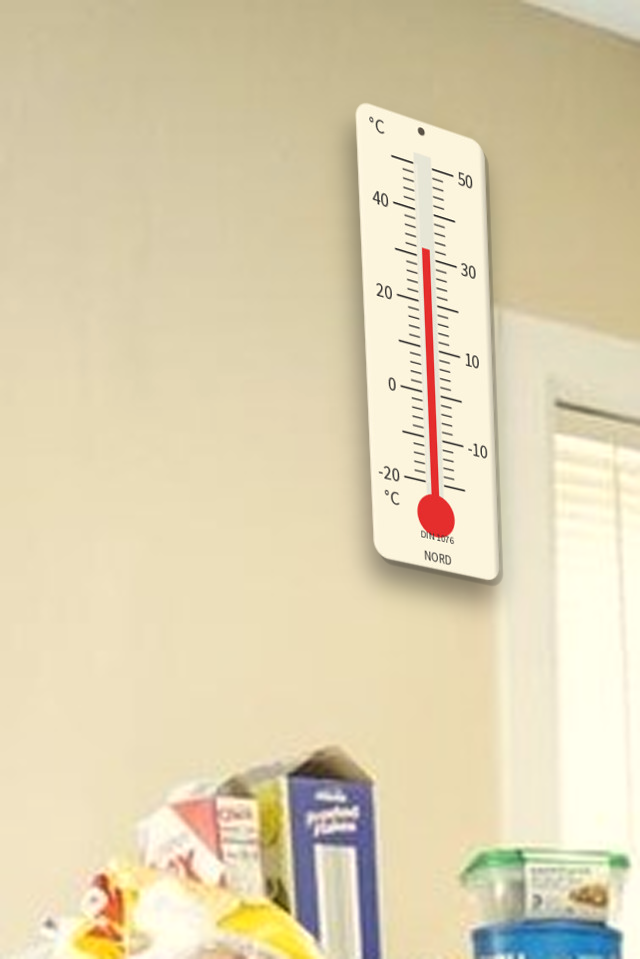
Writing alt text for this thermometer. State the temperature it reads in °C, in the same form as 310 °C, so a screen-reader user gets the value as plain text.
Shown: 32 °C
